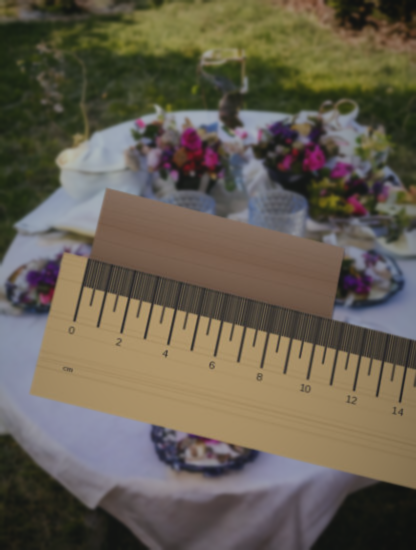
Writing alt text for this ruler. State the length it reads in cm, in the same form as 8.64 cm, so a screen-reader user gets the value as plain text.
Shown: 10.5 cm
